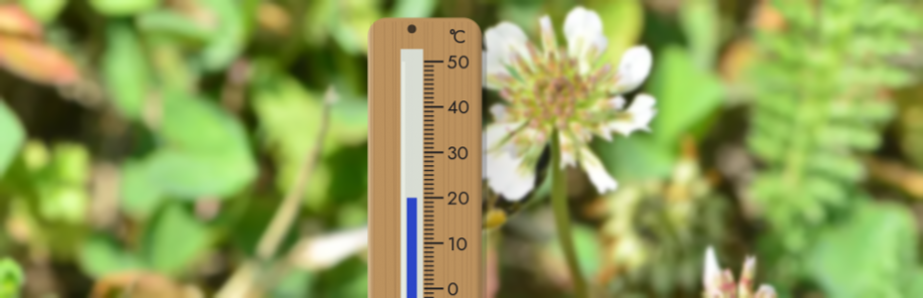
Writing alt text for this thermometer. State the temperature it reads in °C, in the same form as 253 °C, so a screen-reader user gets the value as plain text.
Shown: 20 °C
